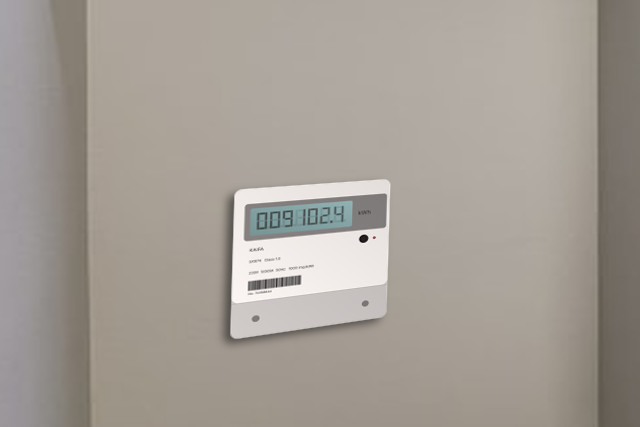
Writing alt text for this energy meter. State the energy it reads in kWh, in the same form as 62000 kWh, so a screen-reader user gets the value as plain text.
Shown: 9102.4 kWh
